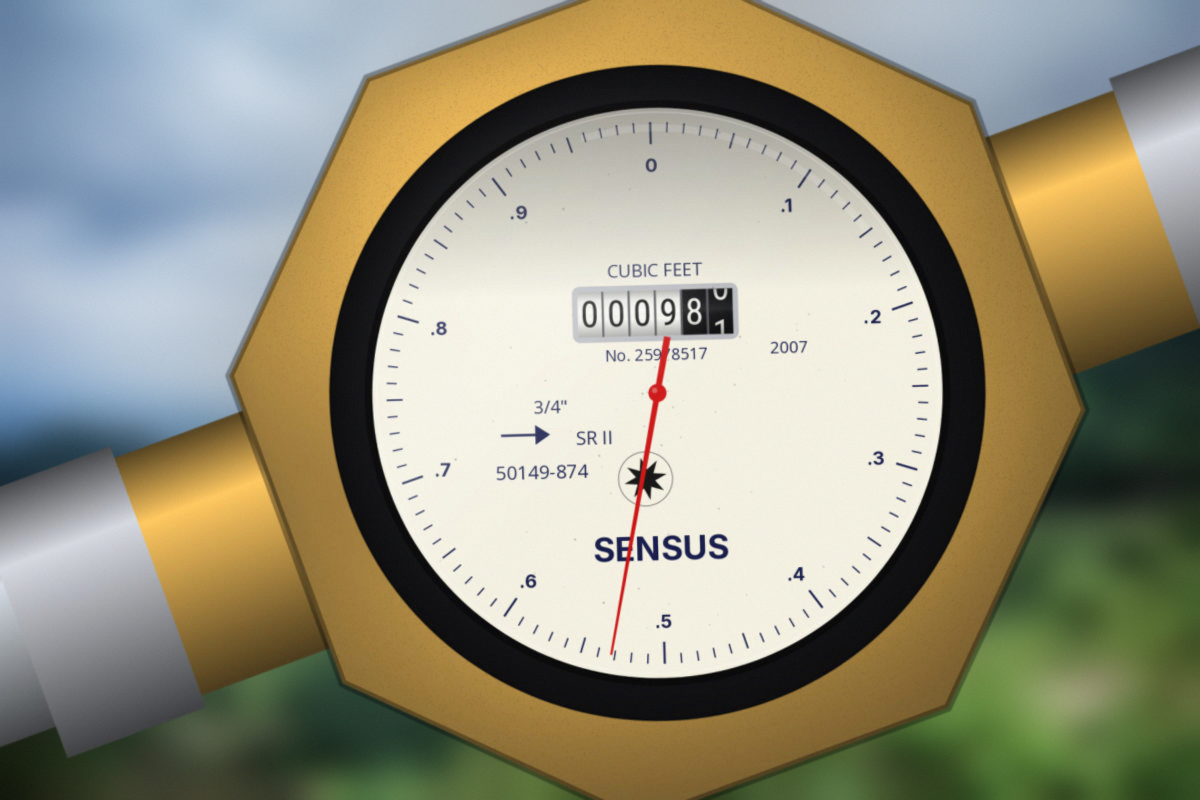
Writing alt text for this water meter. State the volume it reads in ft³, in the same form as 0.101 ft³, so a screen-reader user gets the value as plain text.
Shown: 980.53 ft³
